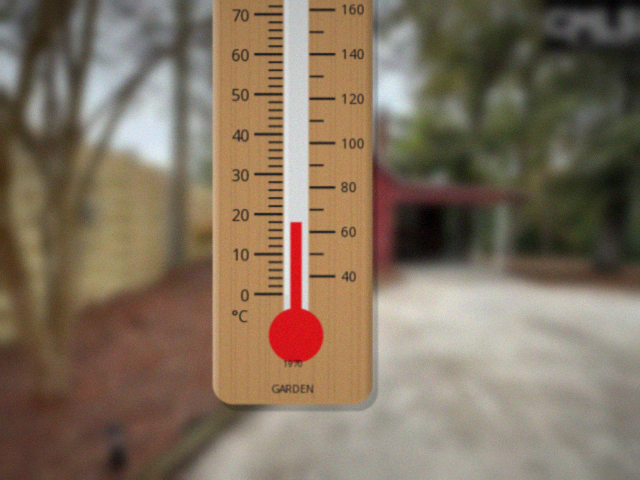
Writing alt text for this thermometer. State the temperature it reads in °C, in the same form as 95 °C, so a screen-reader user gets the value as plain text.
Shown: 18 °C
